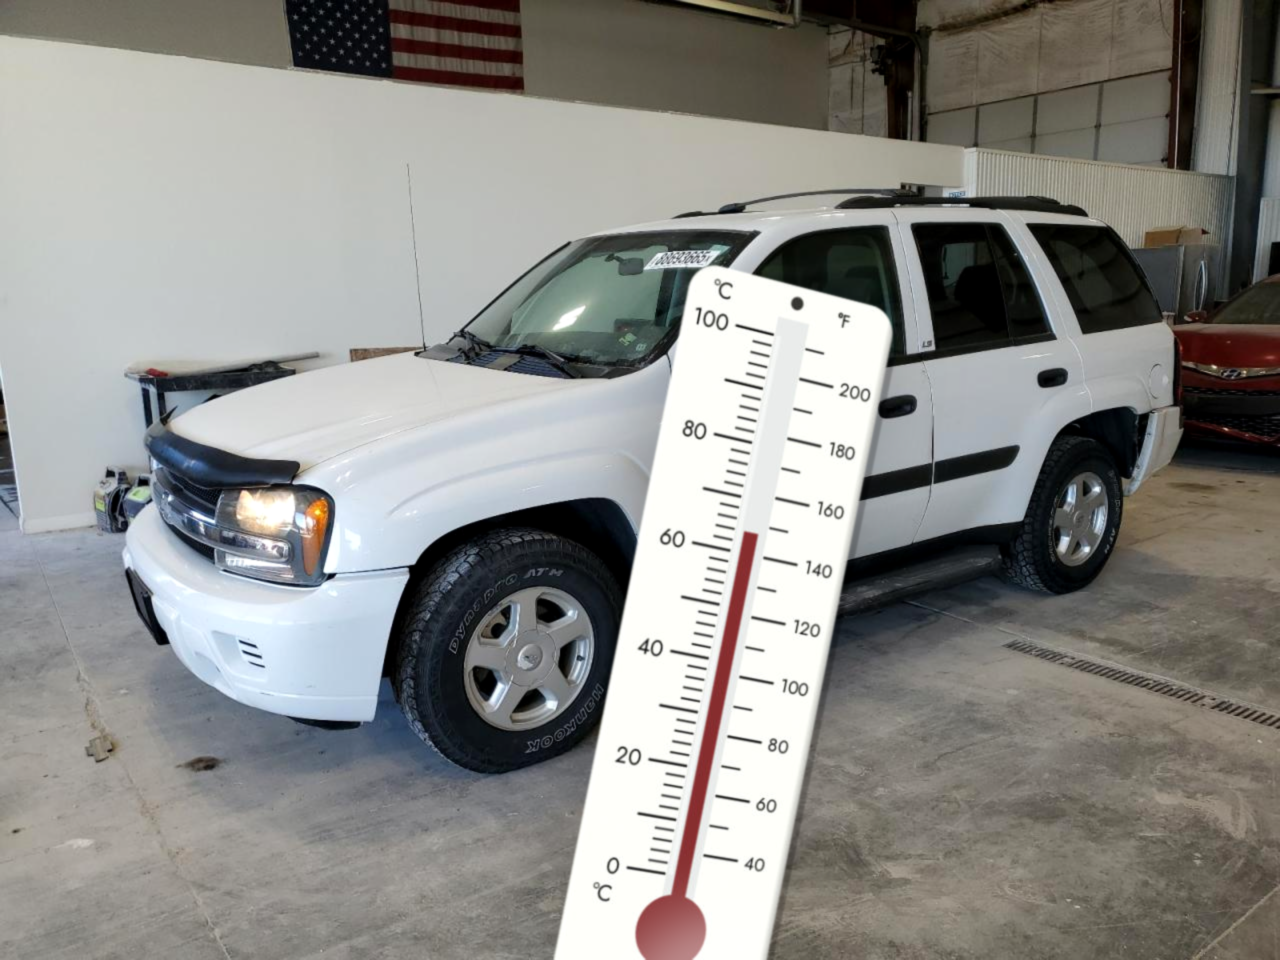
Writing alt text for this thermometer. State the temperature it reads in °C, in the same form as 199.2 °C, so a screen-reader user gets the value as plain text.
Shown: 64 °C
